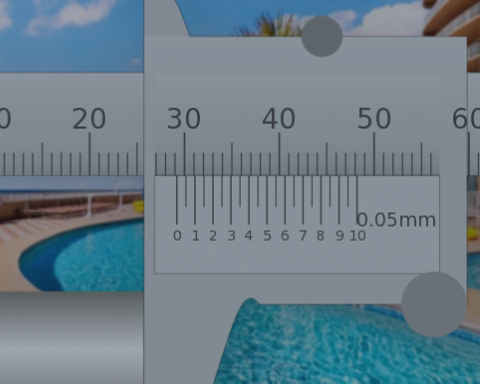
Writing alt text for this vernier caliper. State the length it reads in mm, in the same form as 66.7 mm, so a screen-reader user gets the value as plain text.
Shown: 29.2 mm
